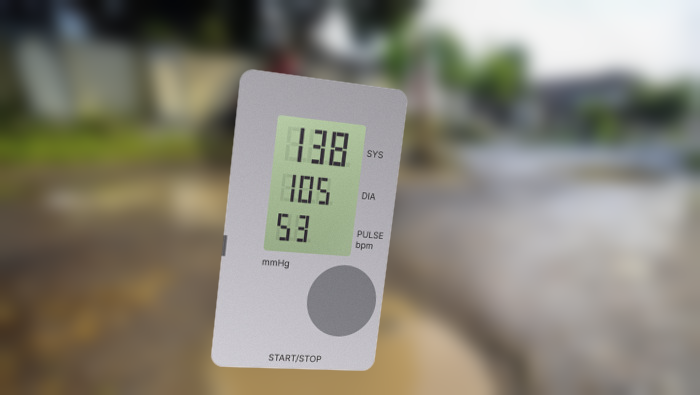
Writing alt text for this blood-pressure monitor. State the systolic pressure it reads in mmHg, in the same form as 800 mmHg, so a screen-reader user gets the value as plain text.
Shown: 138 mmHg
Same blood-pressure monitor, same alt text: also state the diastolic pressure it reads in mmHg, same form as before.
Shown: 105 mmHg
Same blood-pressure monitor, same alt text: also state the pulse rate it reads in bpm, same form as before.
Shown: 53 bpm
